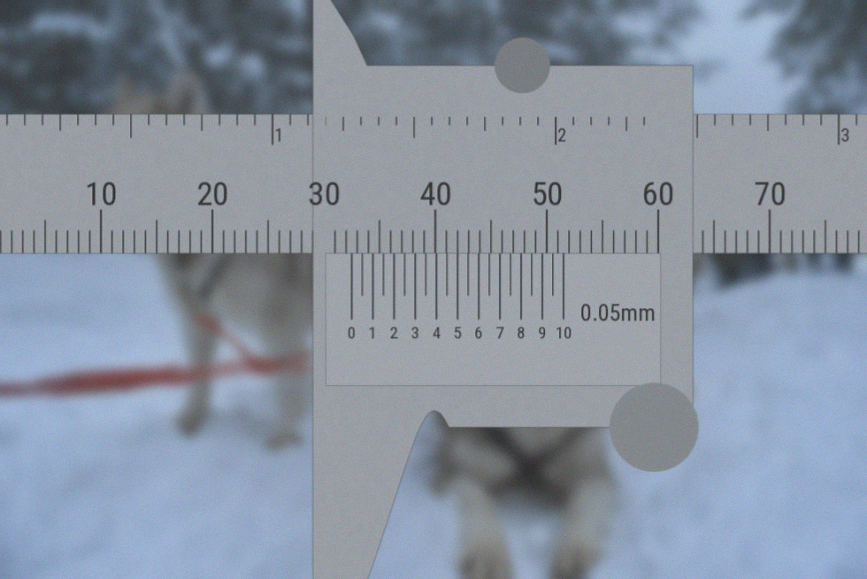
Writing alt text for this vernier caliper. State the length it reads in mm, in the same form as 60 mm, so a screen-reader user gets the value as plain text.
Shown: 32.5 mm
